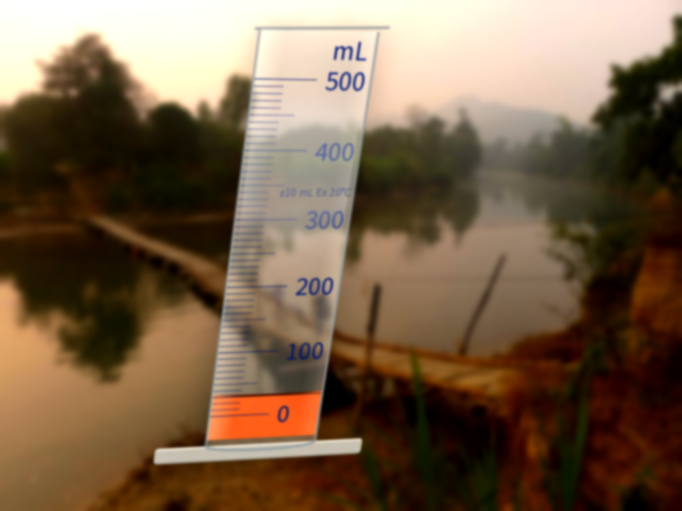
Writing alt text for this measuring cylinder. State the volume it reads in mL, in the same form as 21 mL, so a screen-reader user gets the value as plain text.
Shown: 30 mL
